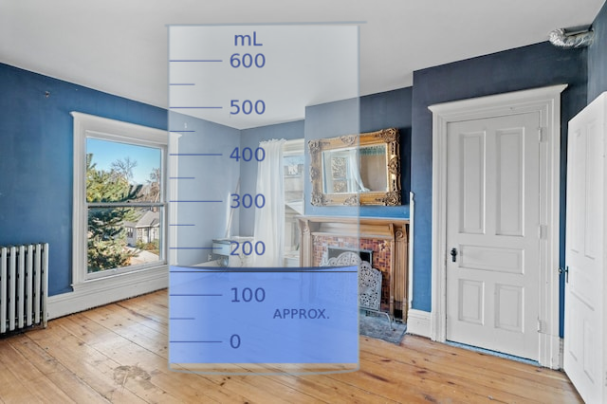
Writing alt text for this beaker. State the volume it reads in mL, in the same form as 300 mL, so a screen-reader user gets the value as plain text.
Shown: 150 mL
